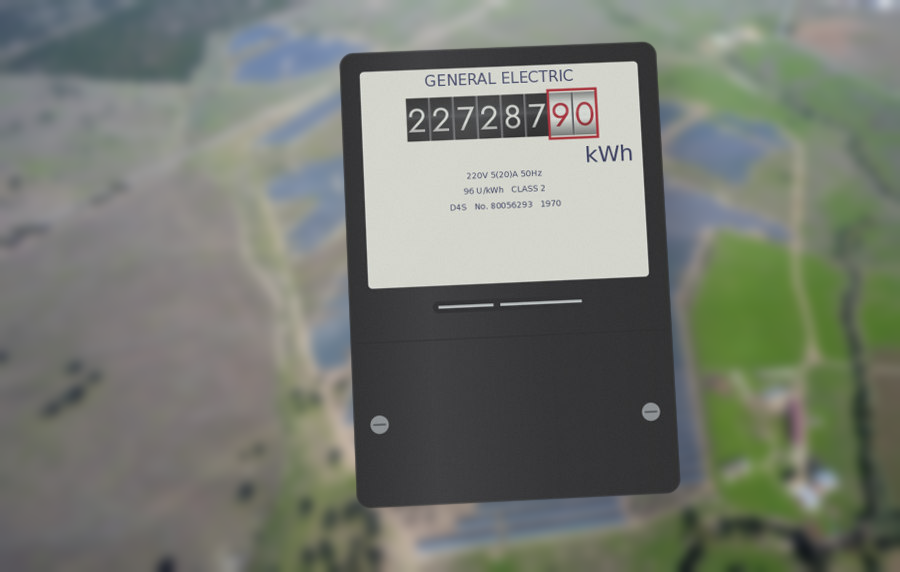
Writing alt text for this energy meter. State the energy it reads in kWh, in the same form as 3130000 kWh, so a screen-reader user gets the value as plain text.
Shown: 227287.90 kWh
